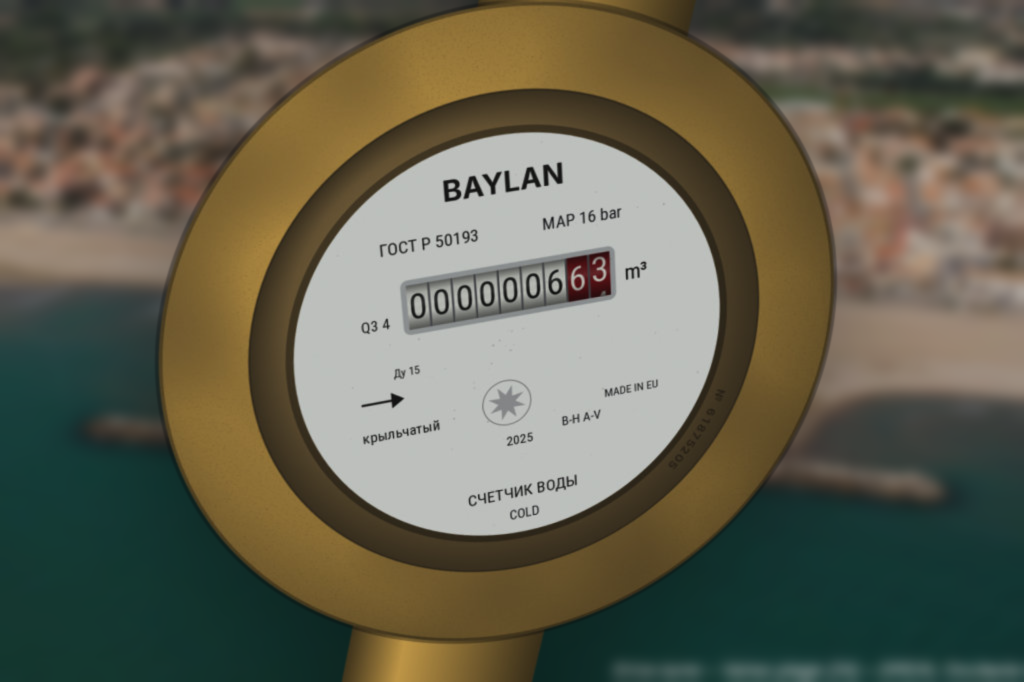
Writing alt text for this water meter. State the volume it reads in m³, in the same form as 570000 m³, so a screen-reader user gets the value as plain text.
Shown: 6.63 m³
